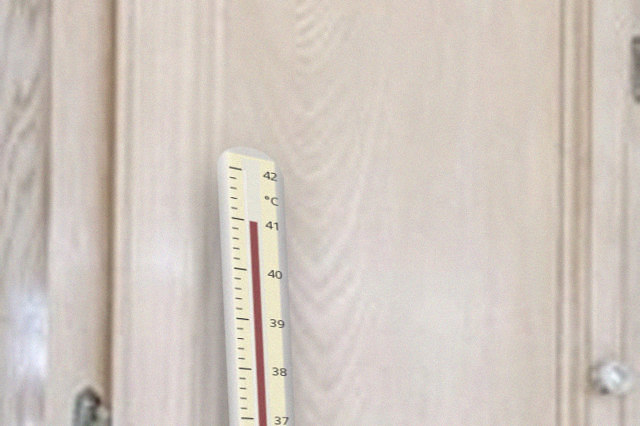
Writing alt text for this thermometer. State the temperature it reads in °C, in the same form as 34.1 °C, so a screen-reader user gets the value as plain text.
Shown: 41 °C
